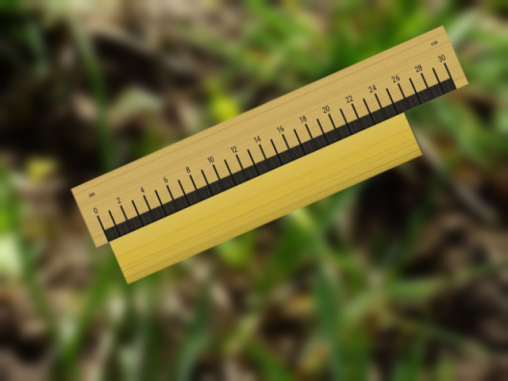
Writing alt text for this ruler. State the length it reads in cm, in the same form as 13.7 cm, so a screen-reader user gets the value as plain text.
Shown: 25.5 cm
